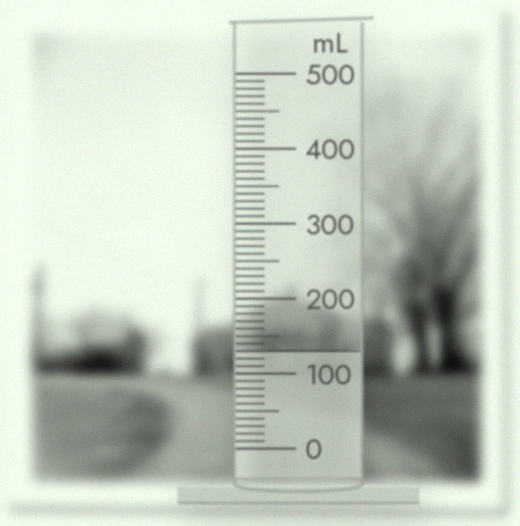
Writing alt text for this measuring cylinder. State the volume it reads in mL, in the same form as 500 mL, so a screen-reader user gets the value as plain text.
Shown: 130 mL
